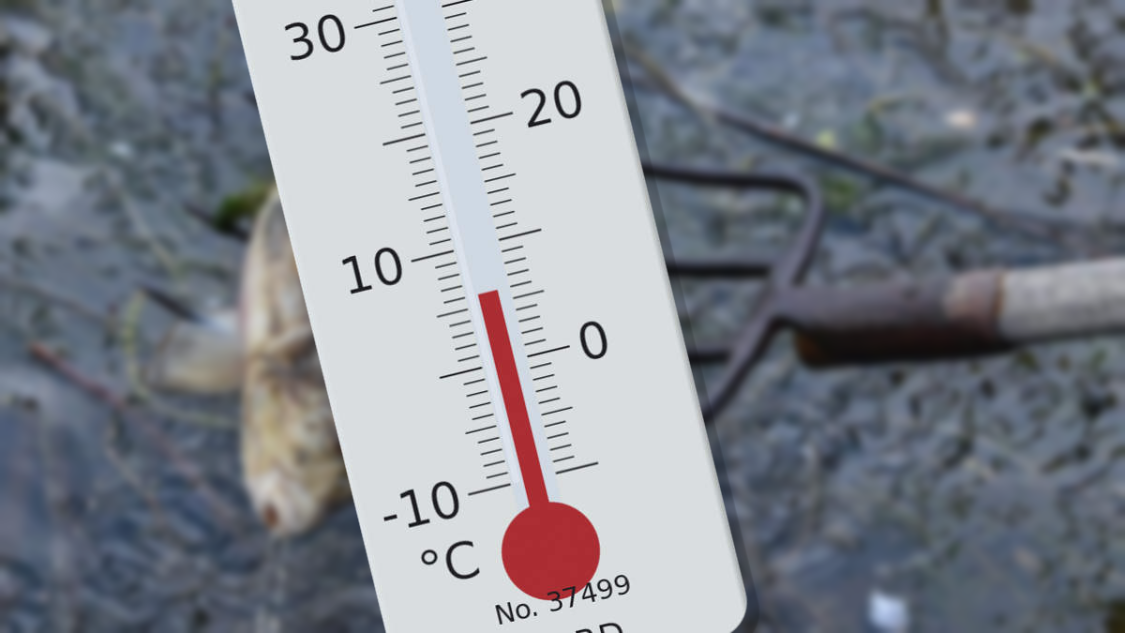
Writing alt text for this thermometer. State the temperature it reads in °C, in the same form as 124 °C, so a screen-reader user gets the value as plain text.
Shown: 6 °C
